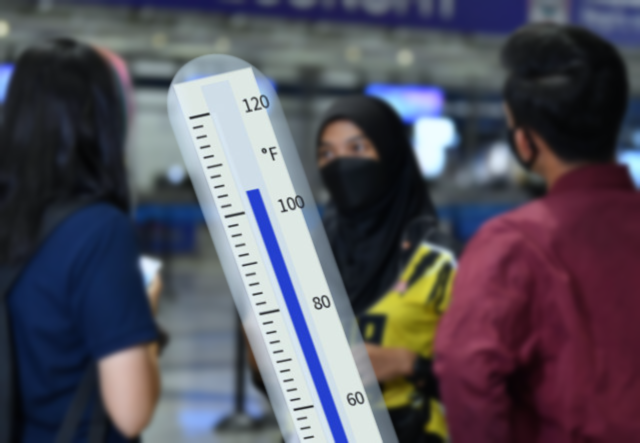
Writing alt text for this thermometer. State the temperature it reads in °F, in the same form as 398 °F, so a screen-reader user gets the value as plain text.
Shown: 104 °F
